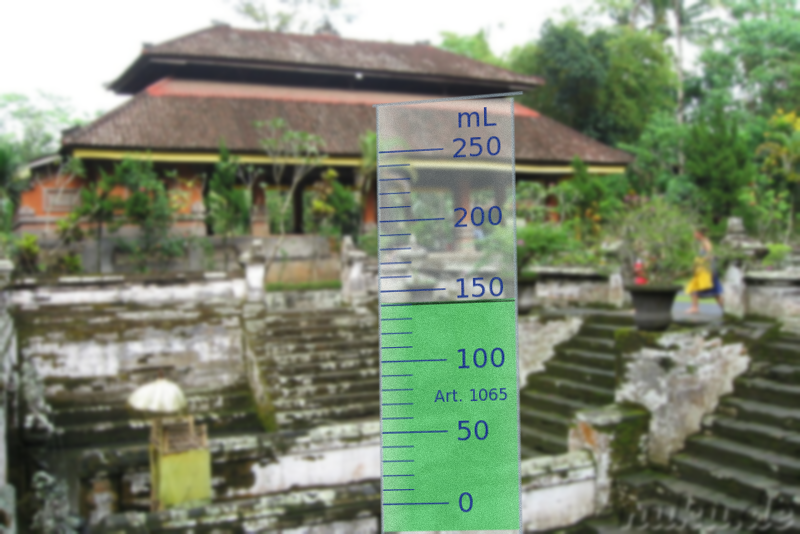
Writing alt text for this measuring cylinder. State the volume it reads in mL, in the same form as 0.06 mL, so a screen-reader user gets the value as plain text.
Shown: 140 mL
